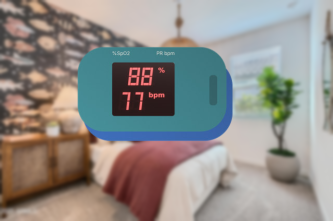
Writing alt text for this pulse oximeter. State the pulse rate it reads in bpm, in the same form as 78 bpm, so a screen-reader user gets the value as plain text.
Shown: 77 bpm
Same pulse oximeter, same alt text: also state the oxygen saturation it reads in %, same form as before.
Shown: 88 %
